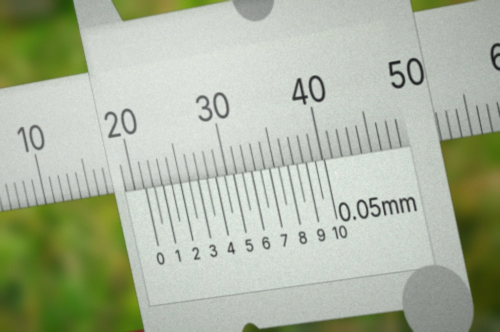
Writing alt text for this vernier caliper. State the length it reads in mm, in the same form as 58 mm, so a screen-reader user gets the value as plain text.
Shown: 21.2 mm
